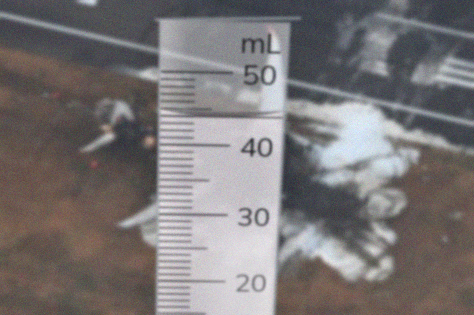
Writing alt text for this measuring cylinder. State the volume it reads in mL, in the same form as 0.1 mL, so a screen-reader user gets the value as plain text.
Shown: 44 mL
